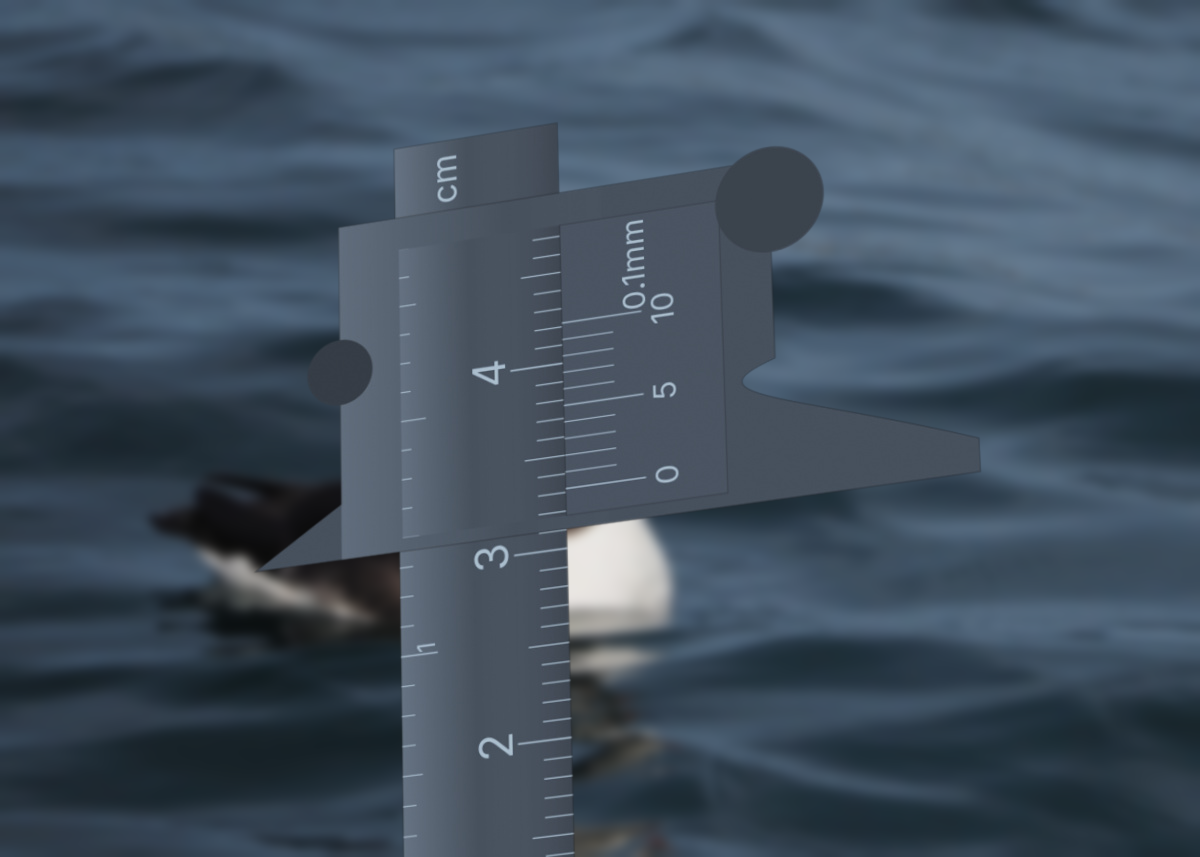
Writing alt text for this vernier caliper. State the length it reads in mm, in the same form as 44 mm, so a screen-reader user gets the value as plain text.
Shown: 33.2 mm
